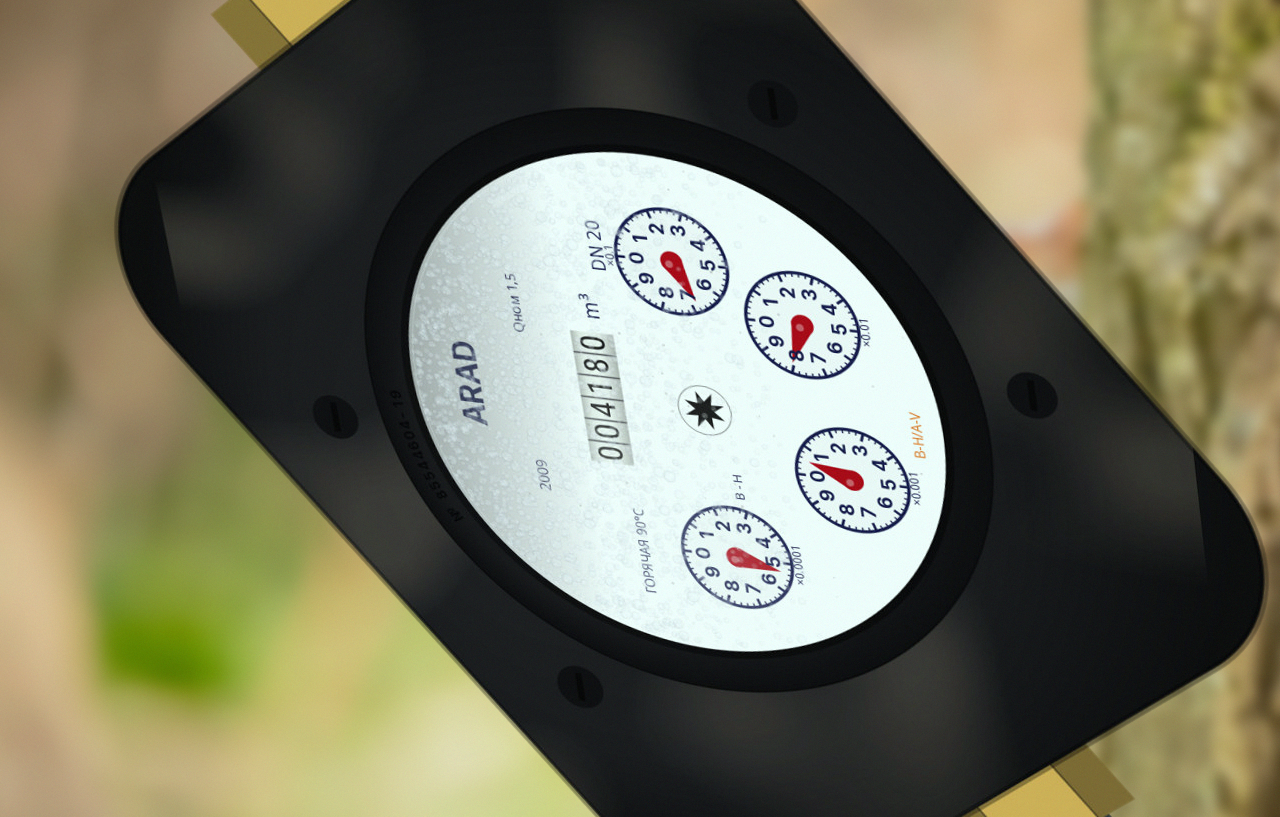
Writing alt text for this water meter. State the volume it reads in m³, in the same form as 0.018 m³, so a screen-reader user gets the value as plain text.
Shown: 4180.6805 m³
